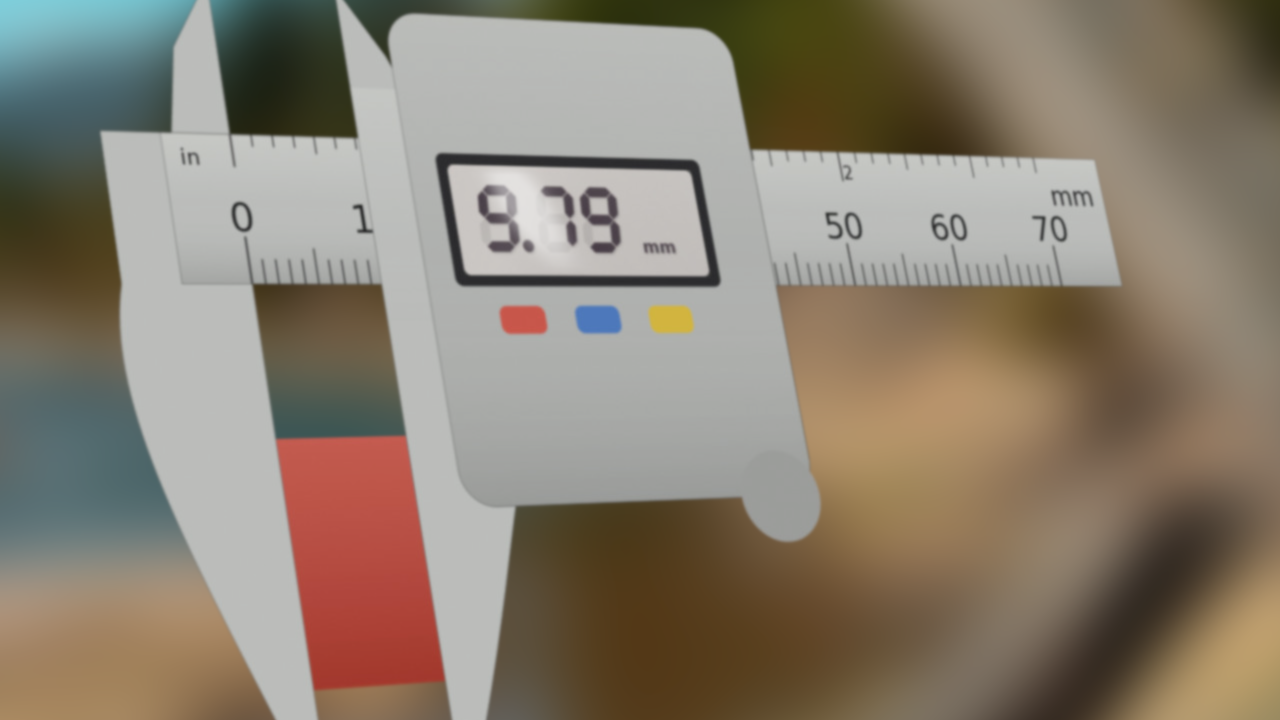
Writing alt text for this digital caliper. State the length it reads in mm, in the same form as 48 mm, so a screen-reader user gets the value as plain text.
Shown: 9.79 mm
